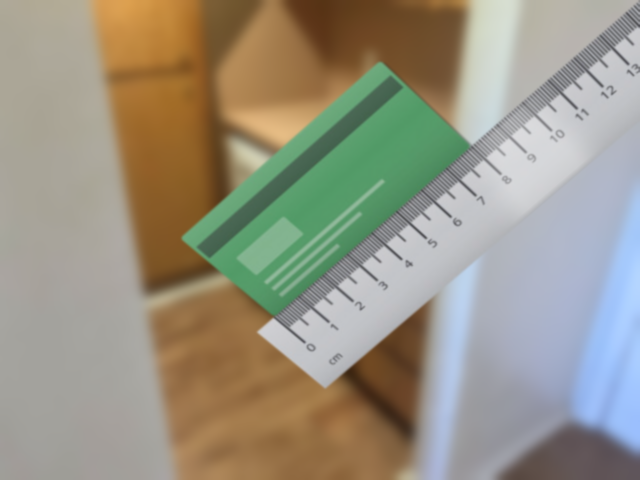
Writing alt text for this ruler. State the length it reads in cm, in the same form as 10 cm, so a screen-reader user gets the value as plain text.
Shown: 8 cm
